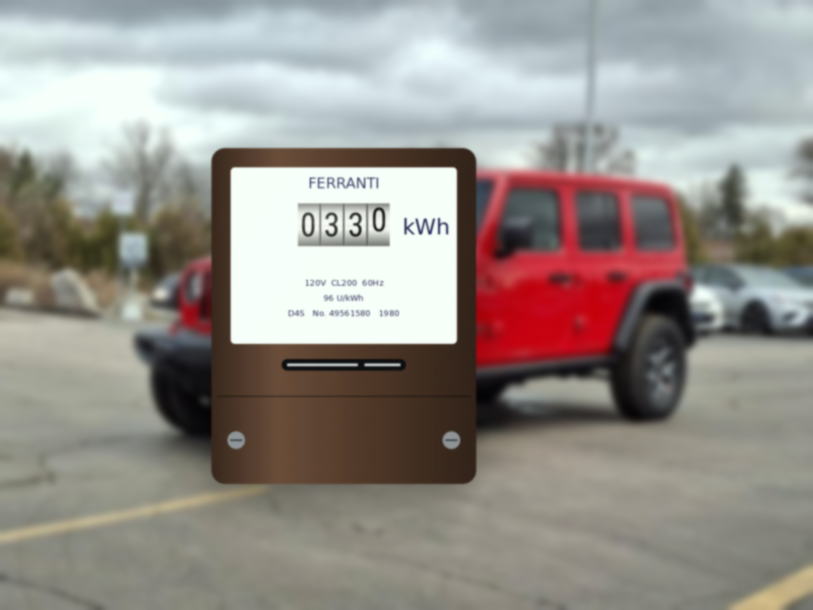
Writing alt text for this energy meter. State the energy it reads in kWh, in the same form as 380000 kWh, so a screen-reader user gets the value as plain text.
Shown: 330 kWh
